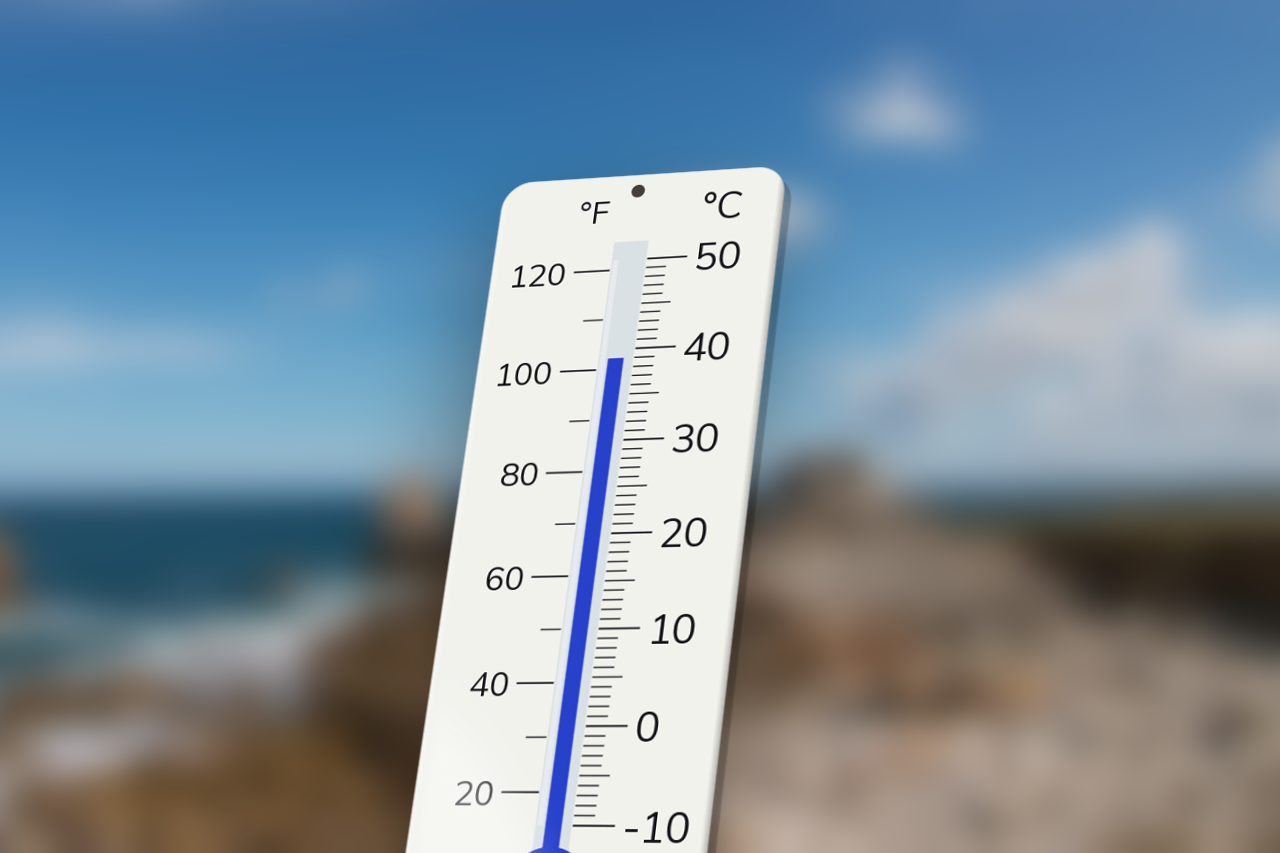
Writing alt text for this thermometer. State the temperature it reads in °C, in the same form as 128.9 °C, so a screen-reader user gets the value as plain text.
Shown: 39 °C
